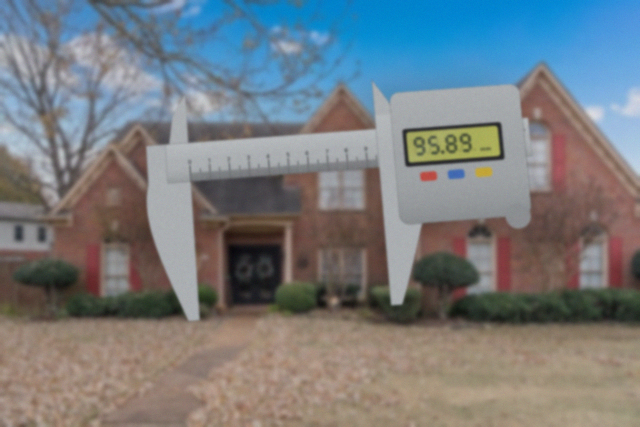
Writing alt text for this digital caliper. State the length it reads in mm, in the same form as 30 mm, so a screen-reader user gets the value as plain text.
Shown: 95.89 mm
